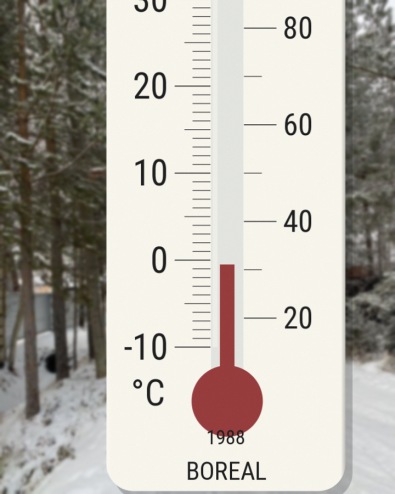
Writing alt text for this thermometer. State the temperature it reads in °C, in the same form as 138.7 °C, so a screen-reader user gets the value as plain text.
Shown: -0.5 °C
